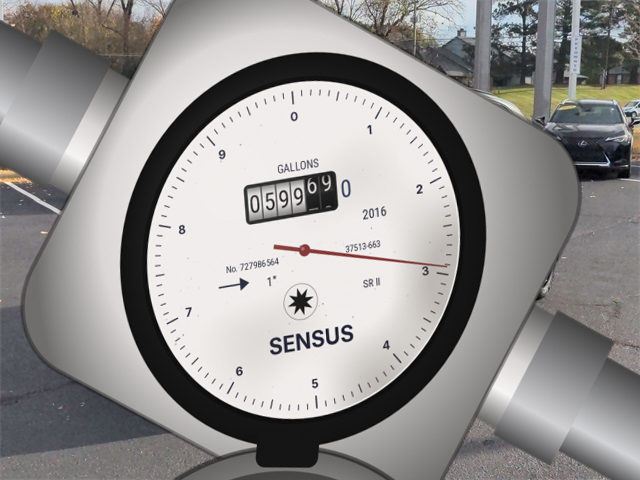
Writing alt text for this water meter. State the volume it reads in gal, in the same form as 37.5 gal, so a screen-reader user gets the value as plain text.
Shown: 599692.9 gal
